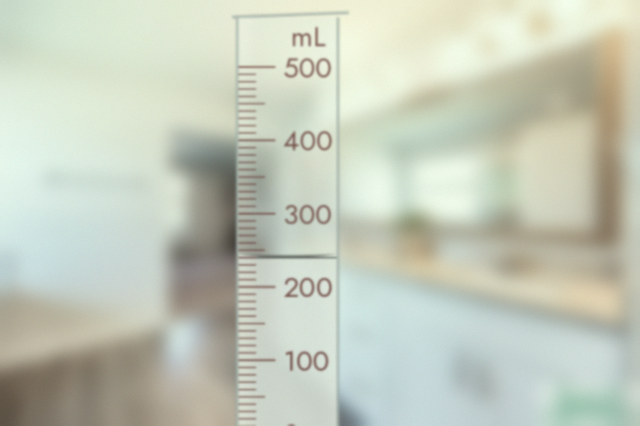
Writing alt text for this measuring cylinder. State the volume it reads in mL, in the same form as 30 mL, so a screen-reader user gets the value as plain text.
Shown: 240 mL
